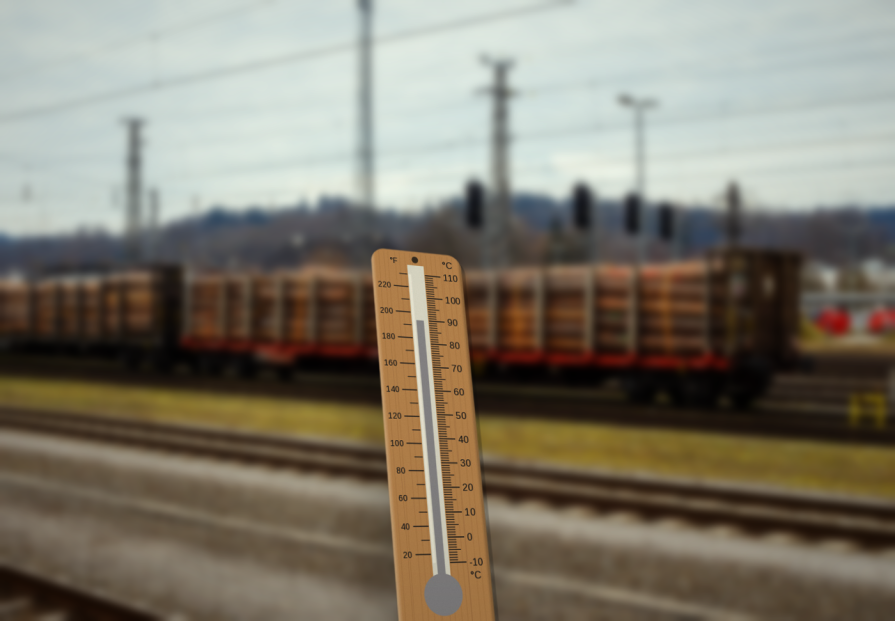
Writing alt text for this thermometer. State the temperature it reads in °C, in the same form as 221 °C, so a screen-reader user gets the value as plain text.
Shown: 90 °C
